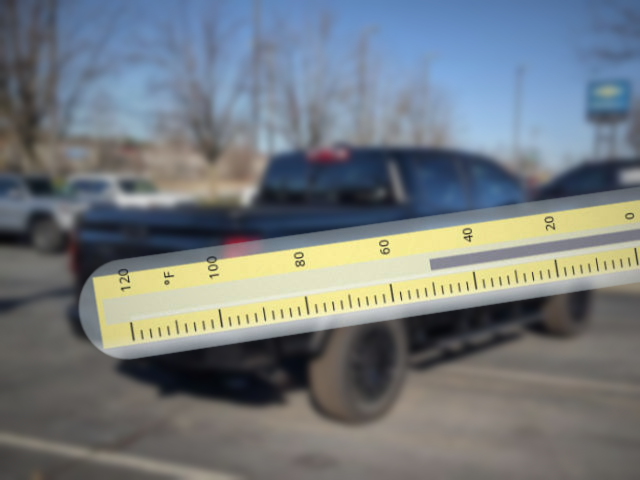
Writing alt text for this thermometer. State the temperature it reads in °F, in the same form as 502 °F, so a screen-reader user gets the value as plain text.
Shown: 50 °F
